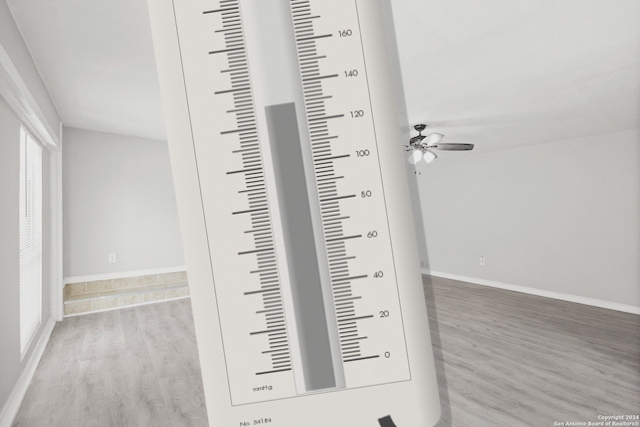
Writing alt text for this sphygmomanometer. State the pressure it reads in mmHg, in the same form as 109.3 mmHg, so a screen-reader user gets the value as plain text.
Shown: 130 mmHg
